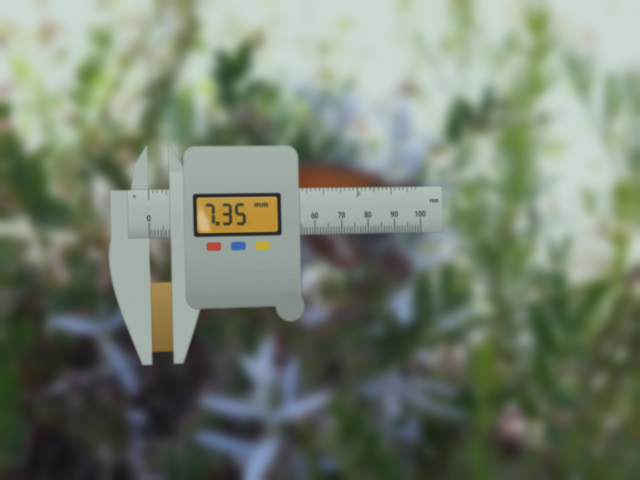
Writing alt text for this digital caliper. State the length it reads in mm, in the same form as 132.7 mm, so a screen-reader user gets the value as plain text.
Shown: 7.35 mm
